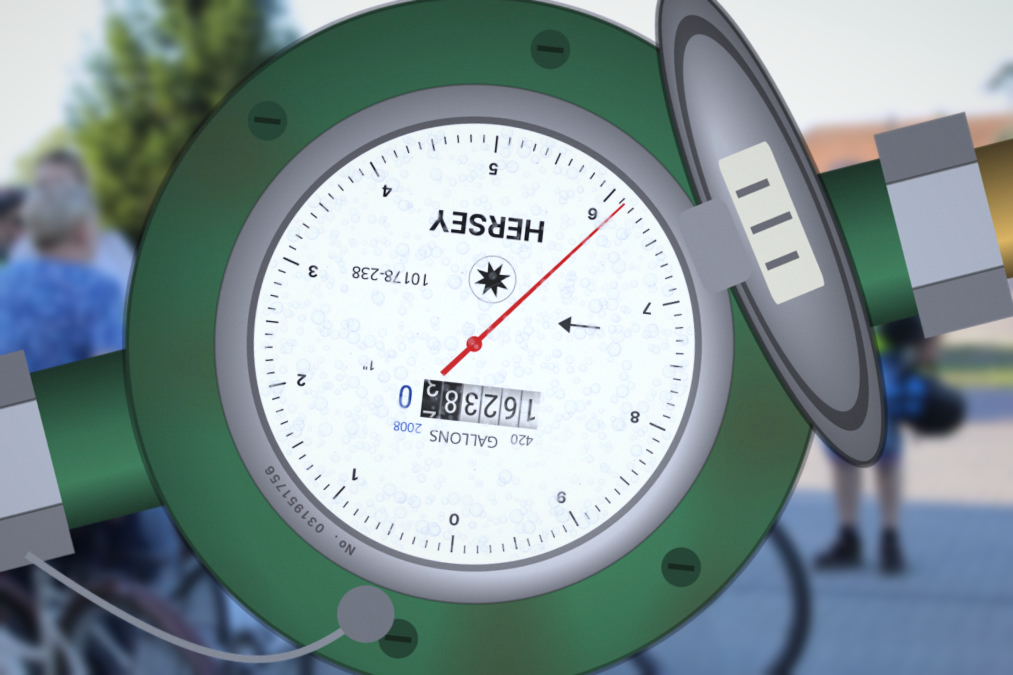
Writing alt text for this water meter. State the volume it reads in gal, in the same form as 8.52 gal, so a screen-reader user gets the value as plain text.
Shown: 1623826.1 gal
